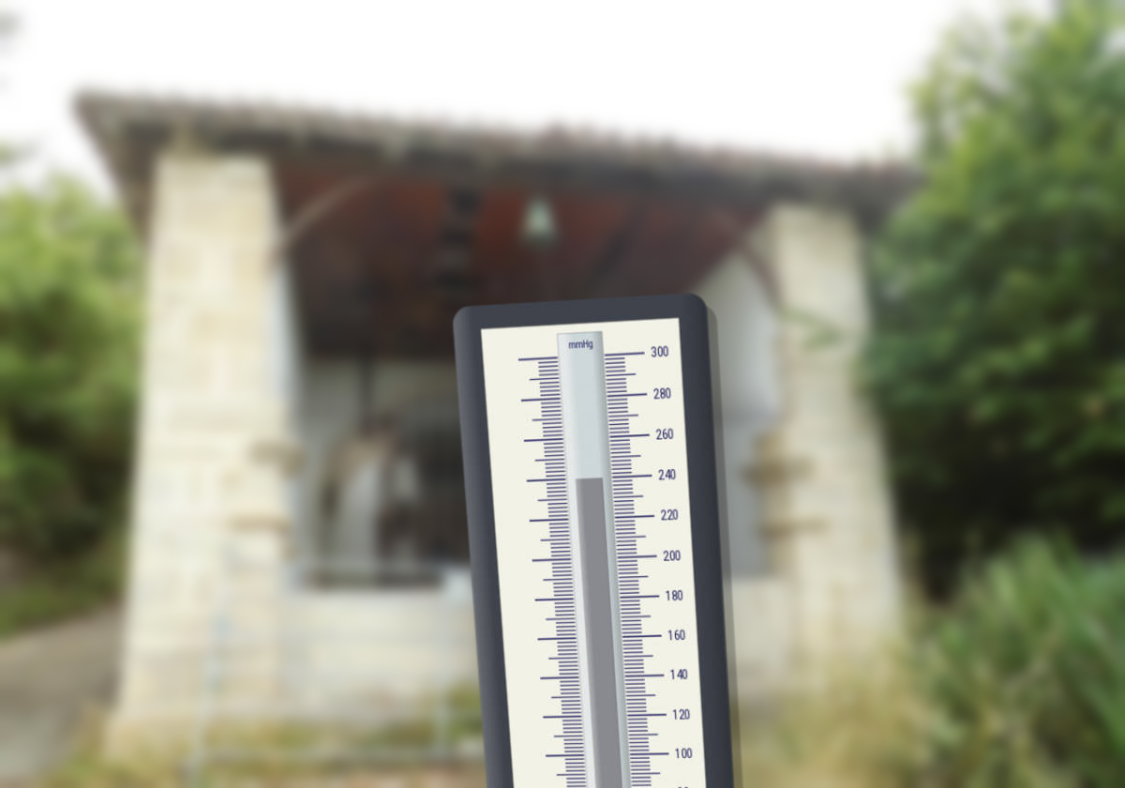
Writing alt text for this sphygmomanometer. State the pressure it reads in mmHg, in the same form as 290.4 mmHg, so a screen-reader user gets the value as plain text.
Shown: 240 mmHg
